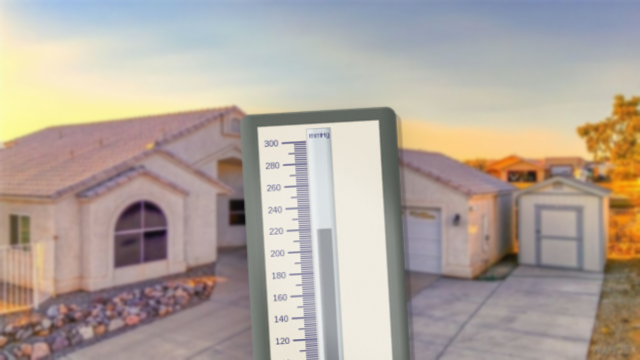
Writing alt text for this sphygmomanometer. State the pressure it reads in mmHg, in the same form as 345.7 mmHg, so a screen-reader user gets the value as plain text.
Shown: 220 mmHg
